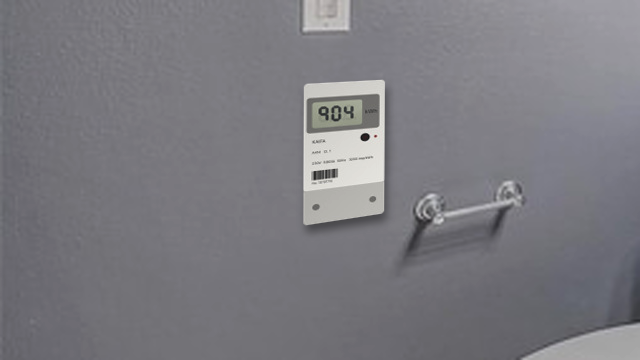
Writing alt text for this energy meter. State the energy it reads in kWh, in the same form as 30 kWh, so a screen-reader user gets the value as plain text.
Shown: 904 kWh
